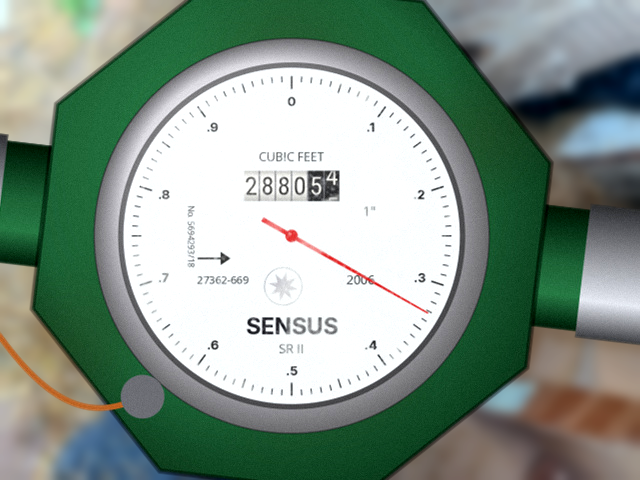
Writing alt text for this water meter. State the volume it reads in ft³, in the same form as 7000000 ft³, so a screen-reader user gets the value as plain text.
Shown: 288054.33 ft³
